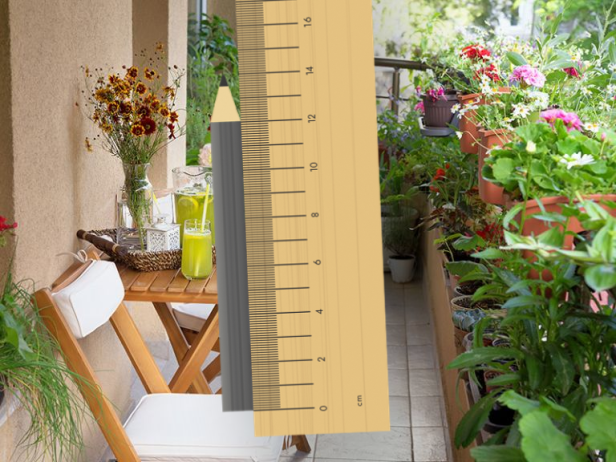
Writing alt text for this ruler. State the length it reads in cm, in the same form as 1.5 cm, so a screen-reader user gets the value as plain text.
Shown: 14 cm
